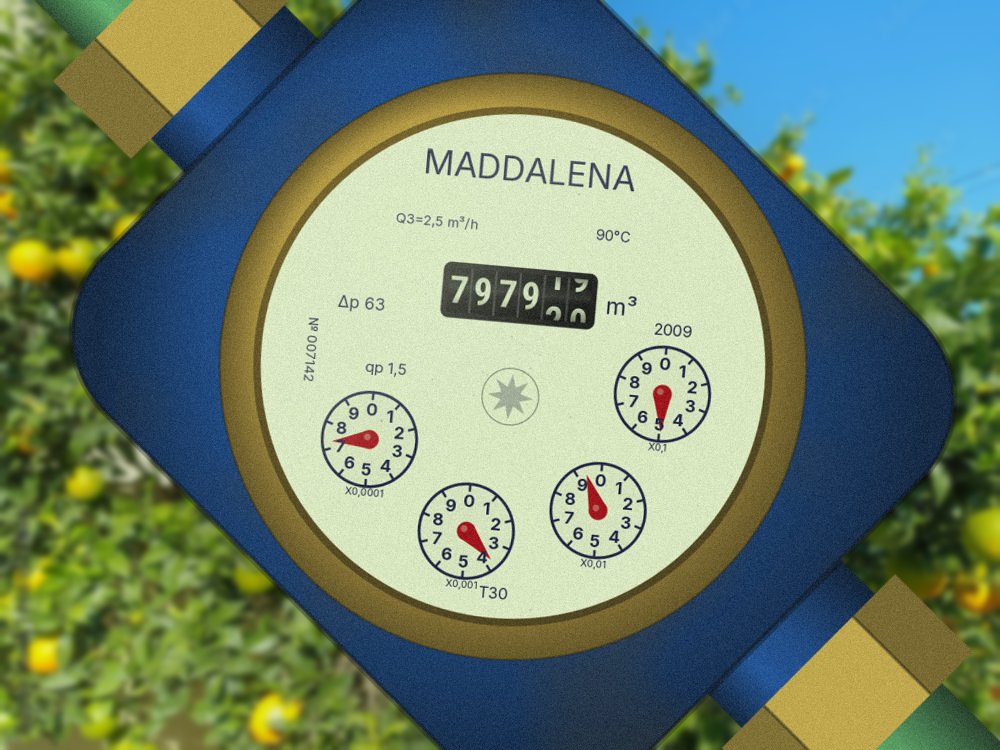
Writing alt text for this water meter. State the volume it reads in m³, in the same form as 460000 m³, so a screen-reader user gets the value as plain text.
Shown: 797919.4937 m³
